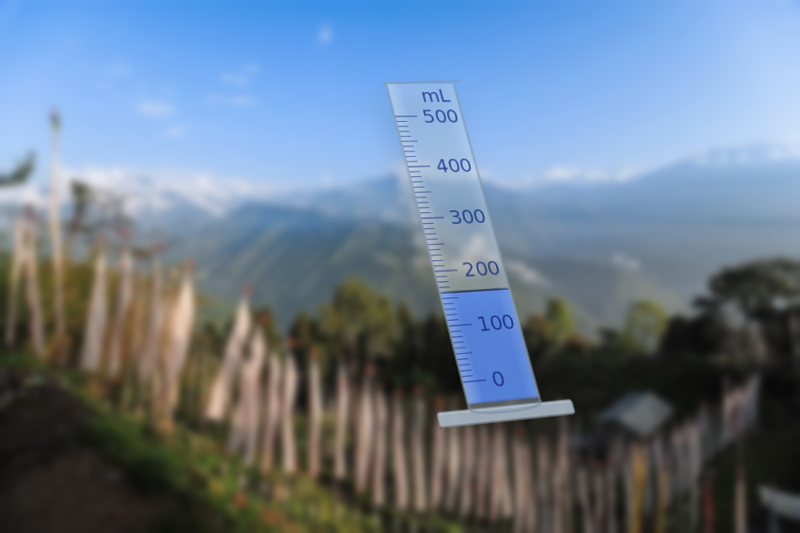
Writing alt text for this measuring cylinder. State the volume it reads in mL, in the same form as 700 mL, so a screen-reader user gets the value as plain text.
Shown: 160 mL
